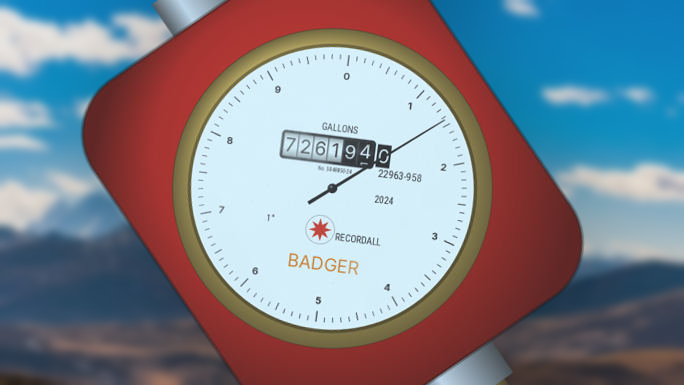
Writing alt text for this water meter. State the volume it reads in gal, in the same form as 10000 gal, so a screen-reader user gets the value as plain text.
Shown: 7261941.4 gal
